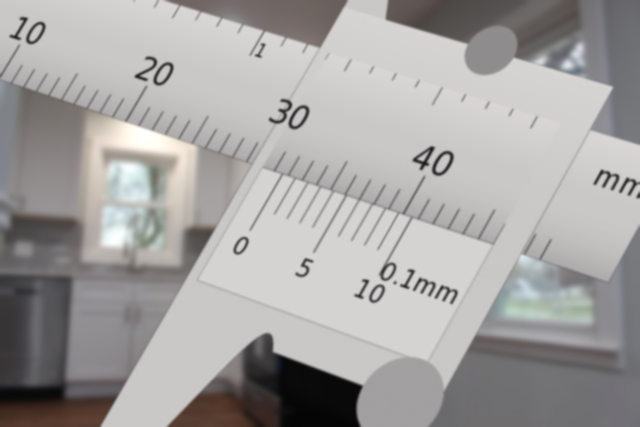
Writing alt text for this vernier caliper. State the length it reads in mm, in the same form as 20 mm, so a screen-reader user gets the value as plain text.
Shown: 31.6 mm
